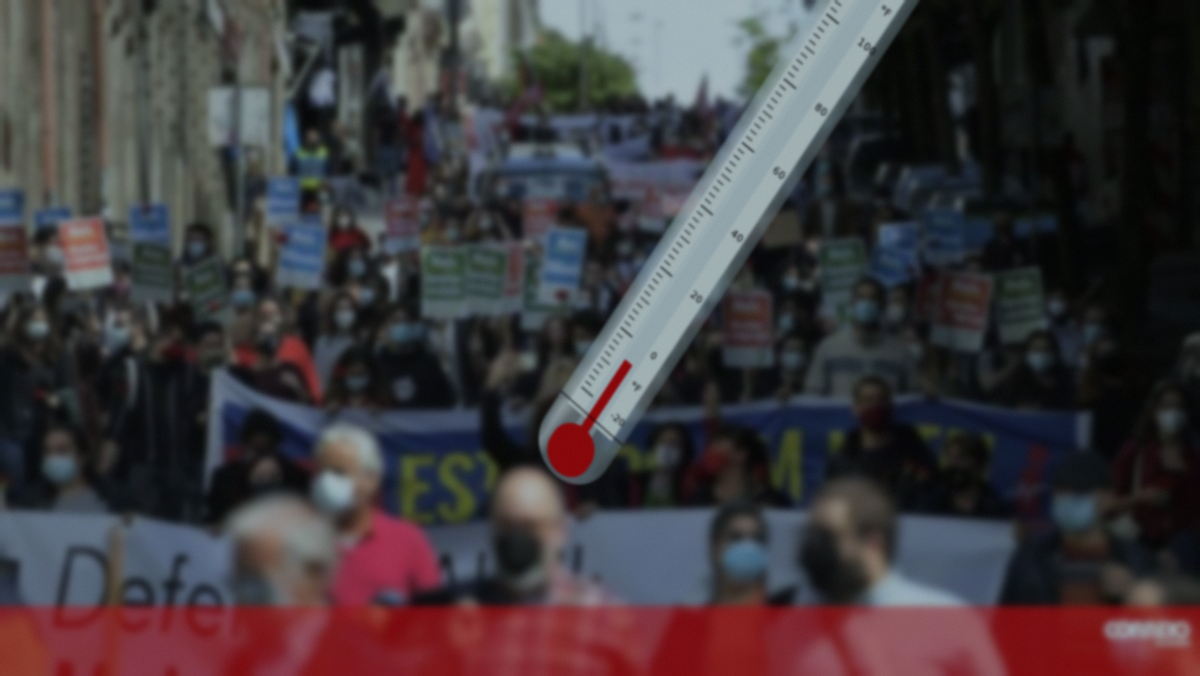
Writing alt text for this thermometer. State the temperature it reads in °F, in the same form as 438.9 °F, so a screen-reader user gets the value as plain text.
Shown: -6 °F
